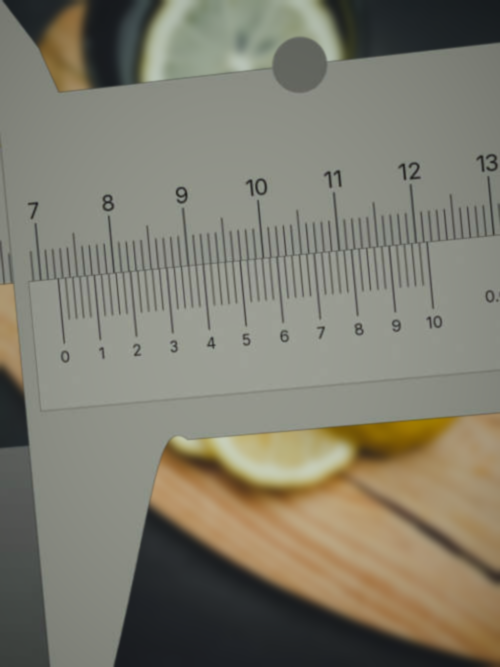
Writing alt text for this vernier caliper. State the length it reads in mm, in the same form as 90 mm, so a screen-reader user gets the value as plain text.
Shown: 72.4 mm
